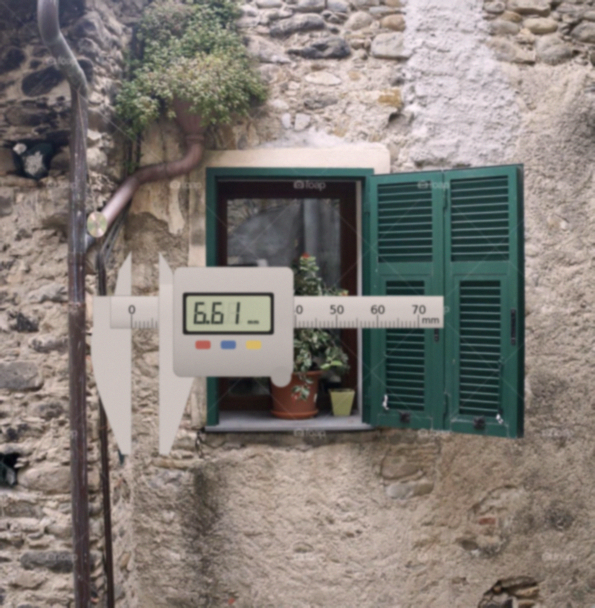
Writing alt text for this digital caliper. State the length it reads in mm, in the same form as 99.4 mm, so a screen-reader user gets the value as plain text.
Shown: 6.61 mm
